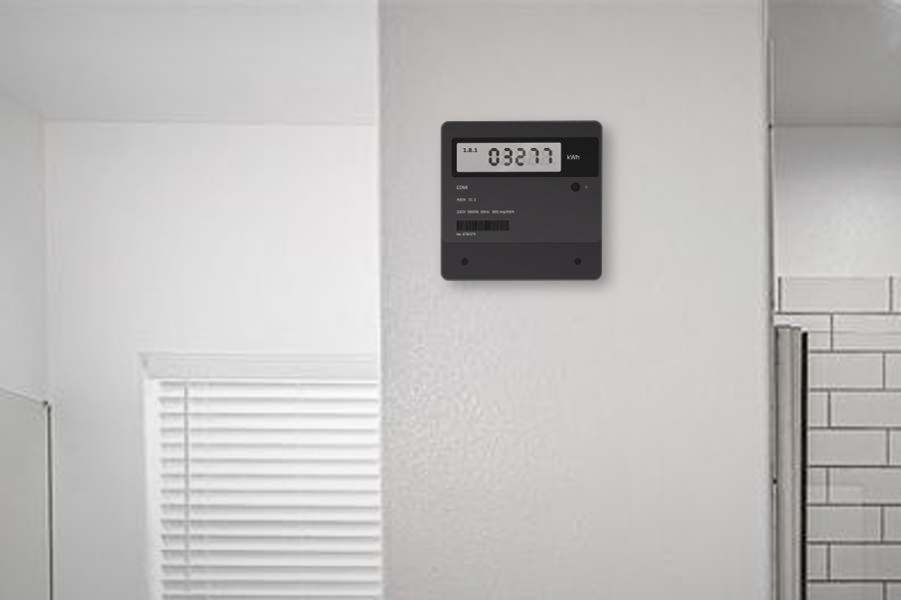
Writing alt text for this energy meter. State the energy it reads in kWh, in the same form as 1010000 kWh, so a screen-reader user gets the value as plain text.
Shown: 3277 kWh
